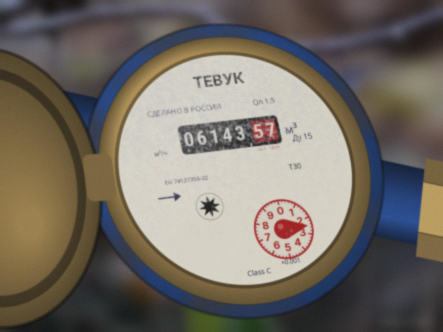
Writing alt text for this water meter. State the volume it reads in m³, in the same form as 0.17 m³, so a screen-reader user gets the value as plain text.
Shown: 6143.572 m³
